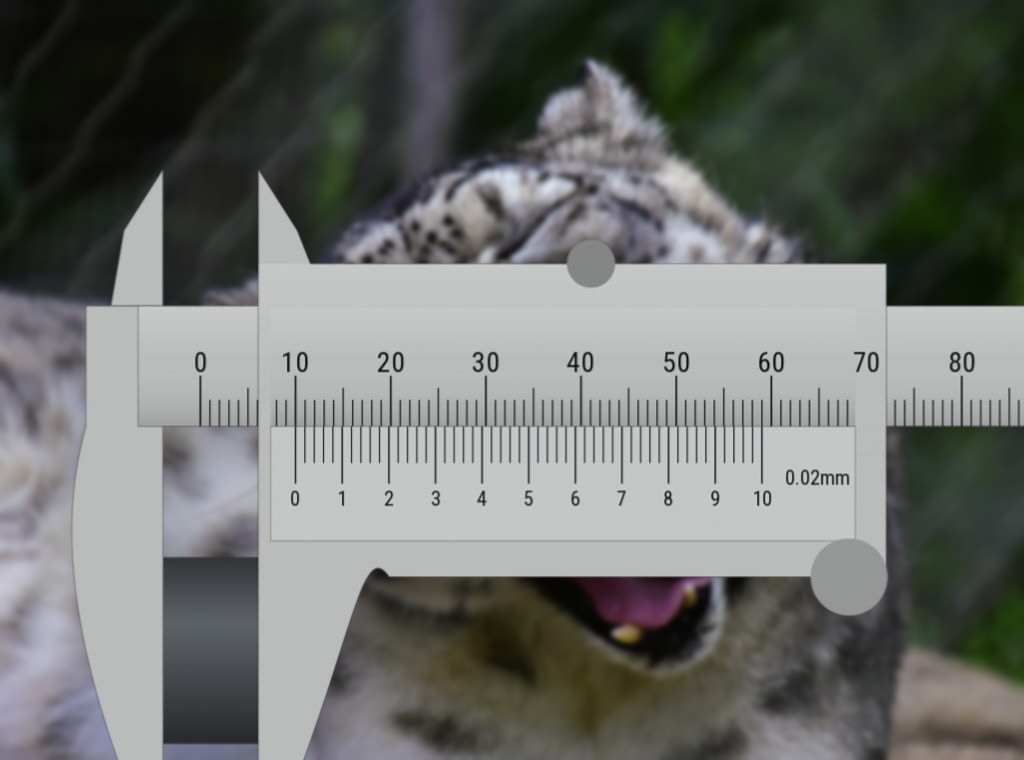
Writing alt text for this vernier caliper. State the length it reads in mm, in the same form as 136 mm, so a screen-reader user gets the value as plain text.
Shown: 10.0 mm
